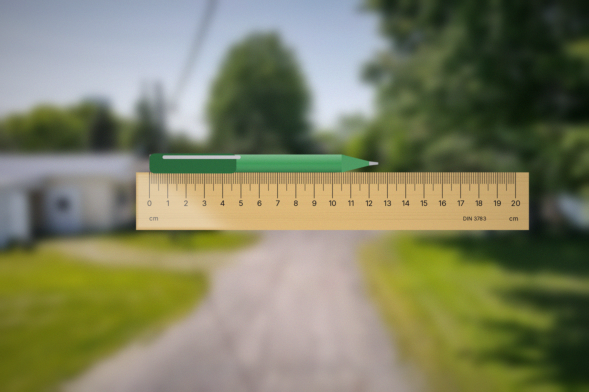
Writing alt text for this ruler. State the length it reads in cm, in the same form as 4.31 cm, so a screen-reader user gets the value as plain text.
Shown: 12.5 cm
